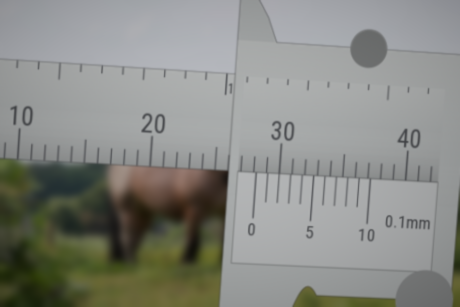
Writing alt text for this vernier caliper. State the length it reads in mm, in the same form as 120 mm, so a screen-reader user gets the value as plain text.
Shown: 28.2 mm
